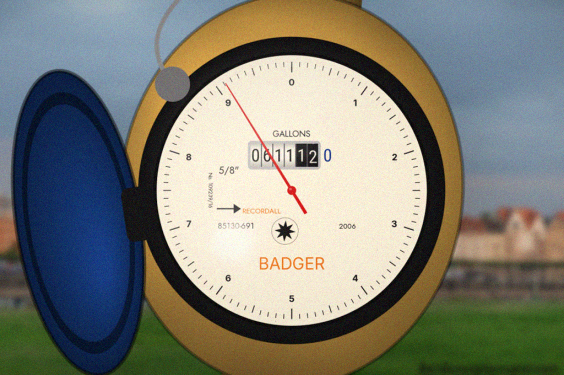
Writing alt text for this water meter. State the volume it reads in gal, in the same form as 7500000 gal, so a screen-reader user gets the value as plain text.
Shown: 611119.1 gal
